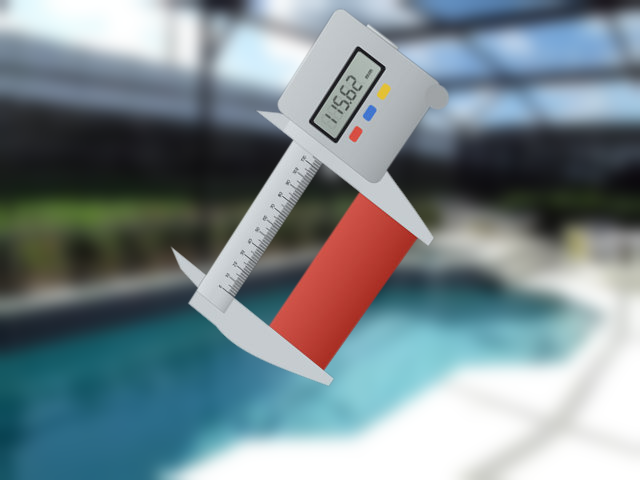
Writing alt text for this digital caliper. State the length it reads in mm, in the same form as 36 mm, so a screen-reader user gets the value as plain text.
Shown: 115.62 mm
